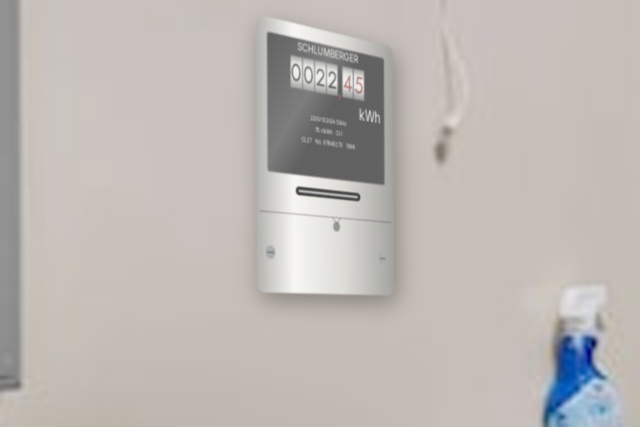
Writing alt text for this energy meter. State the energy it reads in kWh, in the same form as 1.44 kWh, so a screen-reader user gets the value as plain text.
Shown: 22.45 kWh
